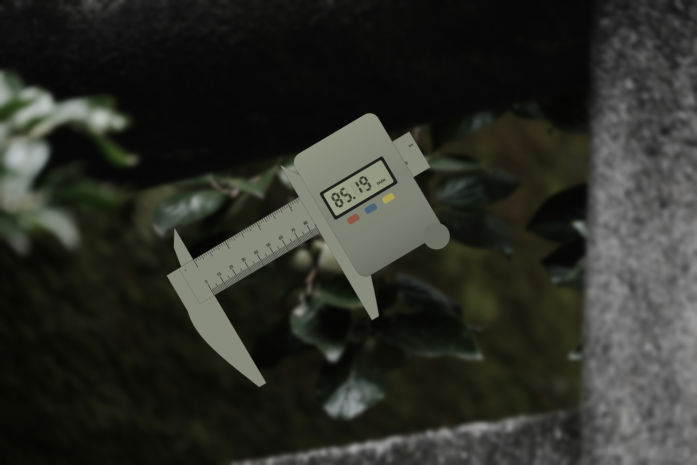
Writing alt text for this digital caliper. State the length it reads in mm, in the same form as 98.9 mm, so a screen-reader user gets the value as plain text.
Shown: 85.19 mm
